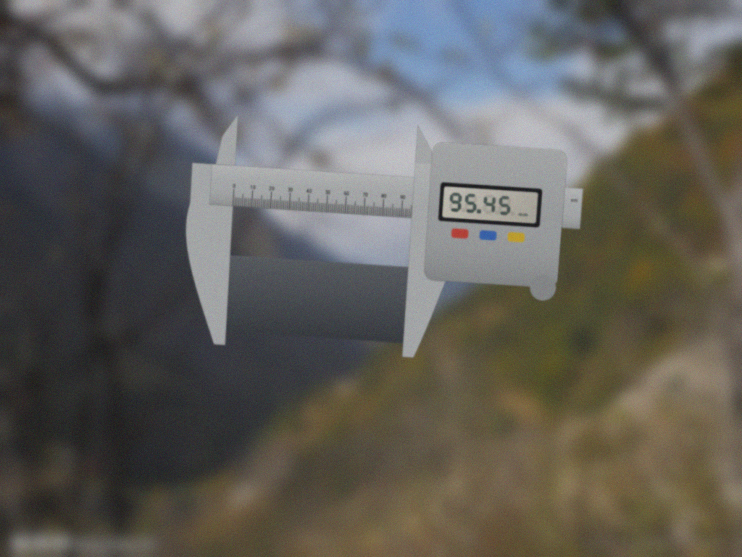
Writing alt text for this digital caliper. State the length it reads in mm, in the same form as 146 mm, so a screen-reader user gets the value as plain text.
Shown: 95.45 mm
